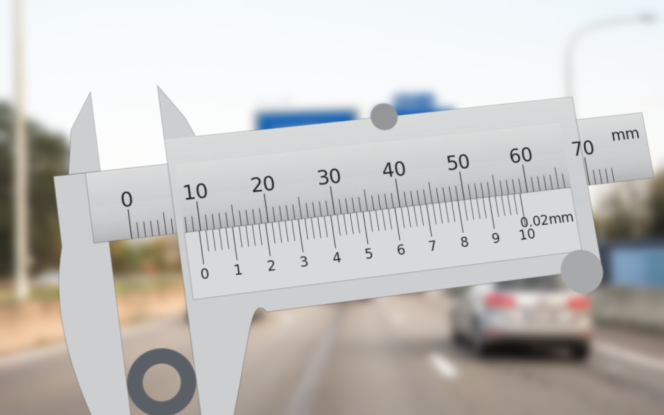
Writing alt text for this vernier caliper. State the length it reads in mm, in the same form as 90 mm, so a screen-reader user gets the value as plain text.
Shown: 9.8 mm
